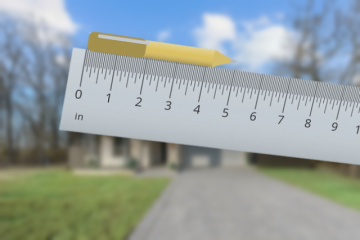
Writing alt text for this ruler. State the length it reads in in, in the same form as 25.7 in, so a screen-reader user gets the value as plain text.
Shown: 5 in
